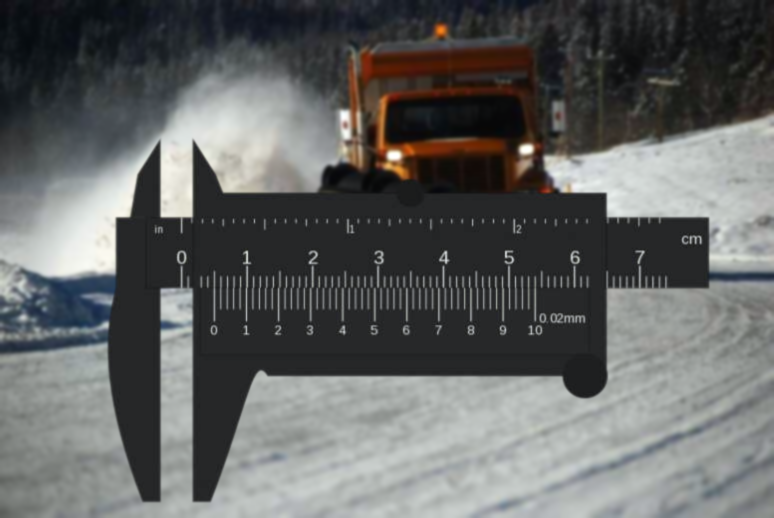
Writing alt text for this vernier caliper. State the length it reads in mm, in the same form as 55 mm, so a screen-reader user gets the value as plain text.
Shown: 5.0 mm
